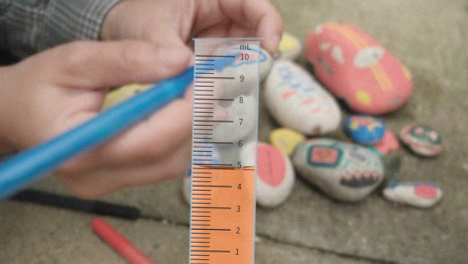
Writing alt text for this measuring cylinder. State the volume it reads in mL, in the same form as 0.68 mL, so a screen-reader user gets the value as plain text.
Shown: 4.8 mL
